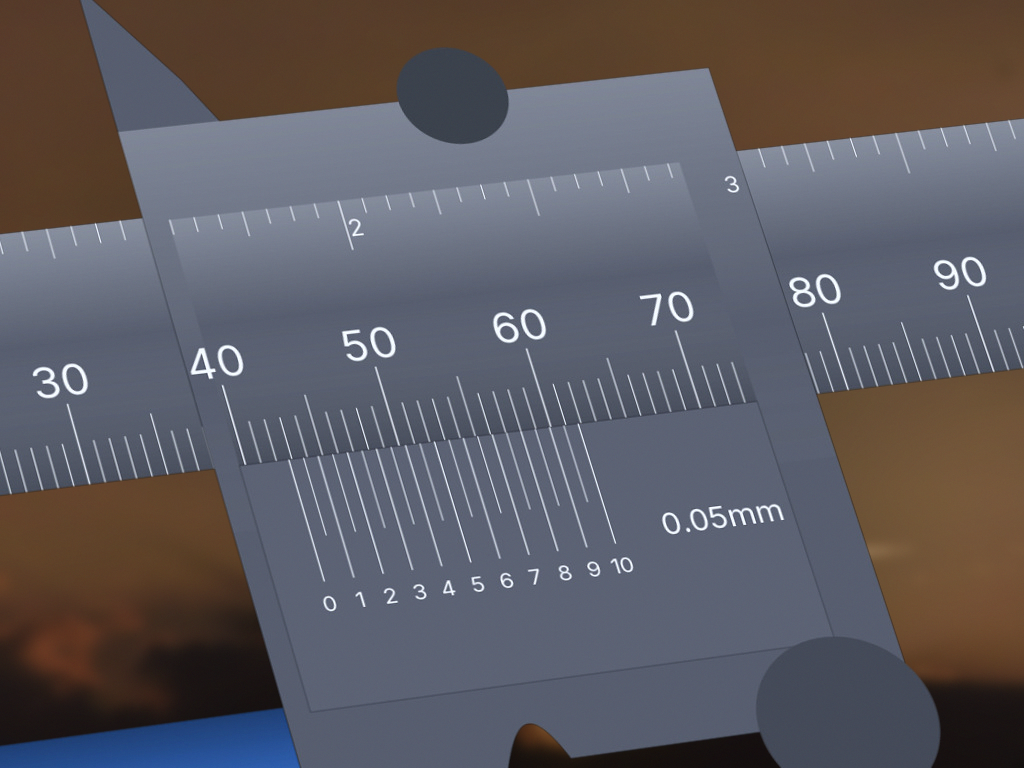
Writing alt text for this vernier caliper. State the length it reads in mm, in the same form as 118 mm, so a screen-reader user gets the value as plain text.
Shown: 42.8 mm
